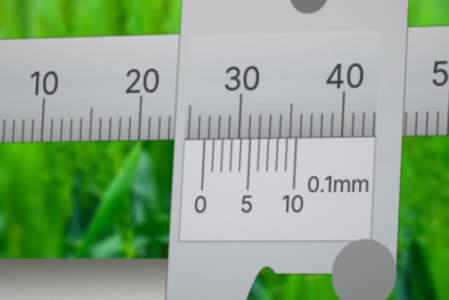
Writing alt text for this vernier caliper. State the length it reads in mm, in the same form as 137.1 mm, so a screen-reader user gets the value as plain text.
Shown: 26.6 mm
